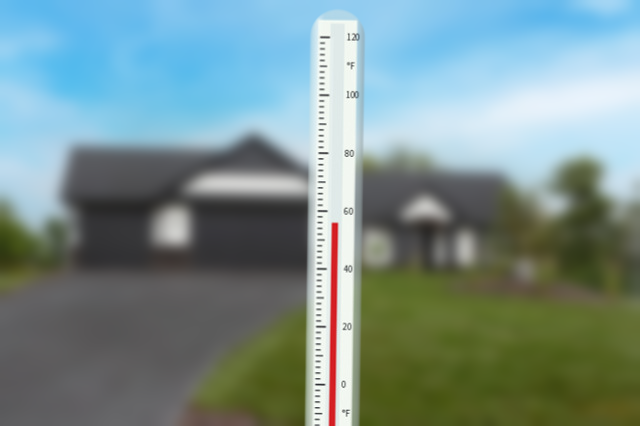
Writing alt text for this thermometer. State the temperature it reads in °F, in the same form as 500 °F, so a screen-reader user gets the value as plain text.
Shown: 56 °F
